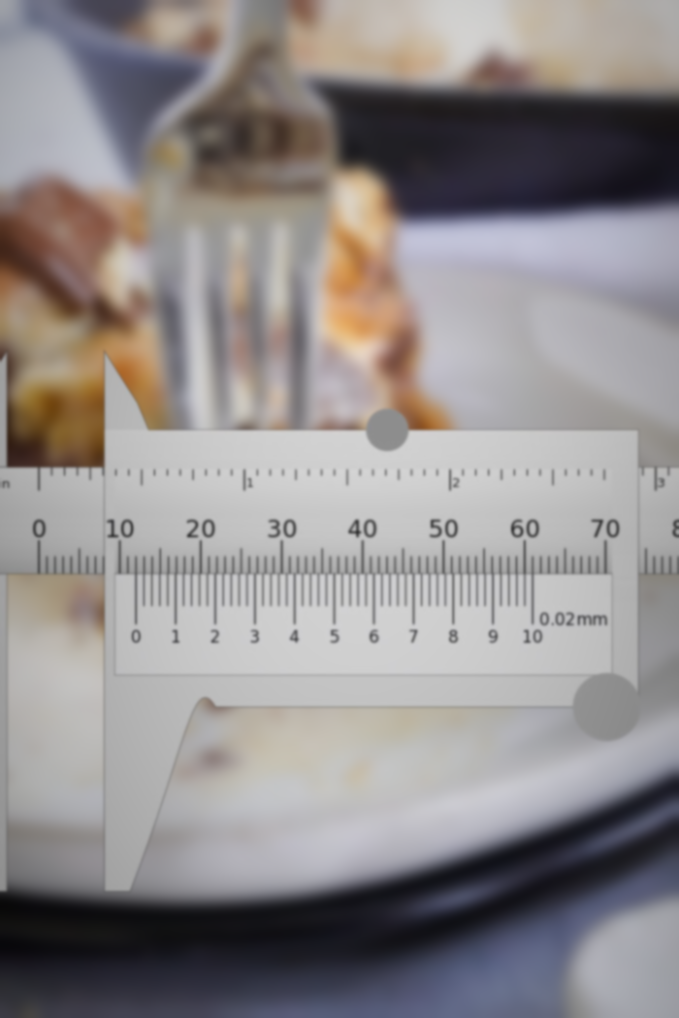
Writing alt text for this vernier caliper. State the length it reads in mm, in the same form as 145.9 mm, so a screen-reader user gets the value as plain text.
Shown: 12.0 mm
